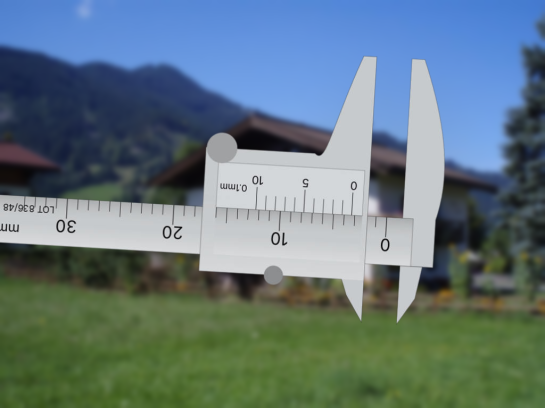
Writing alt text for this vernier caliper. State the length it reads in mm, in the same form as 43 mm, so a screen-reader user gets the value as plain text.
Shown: 3.3 mm
